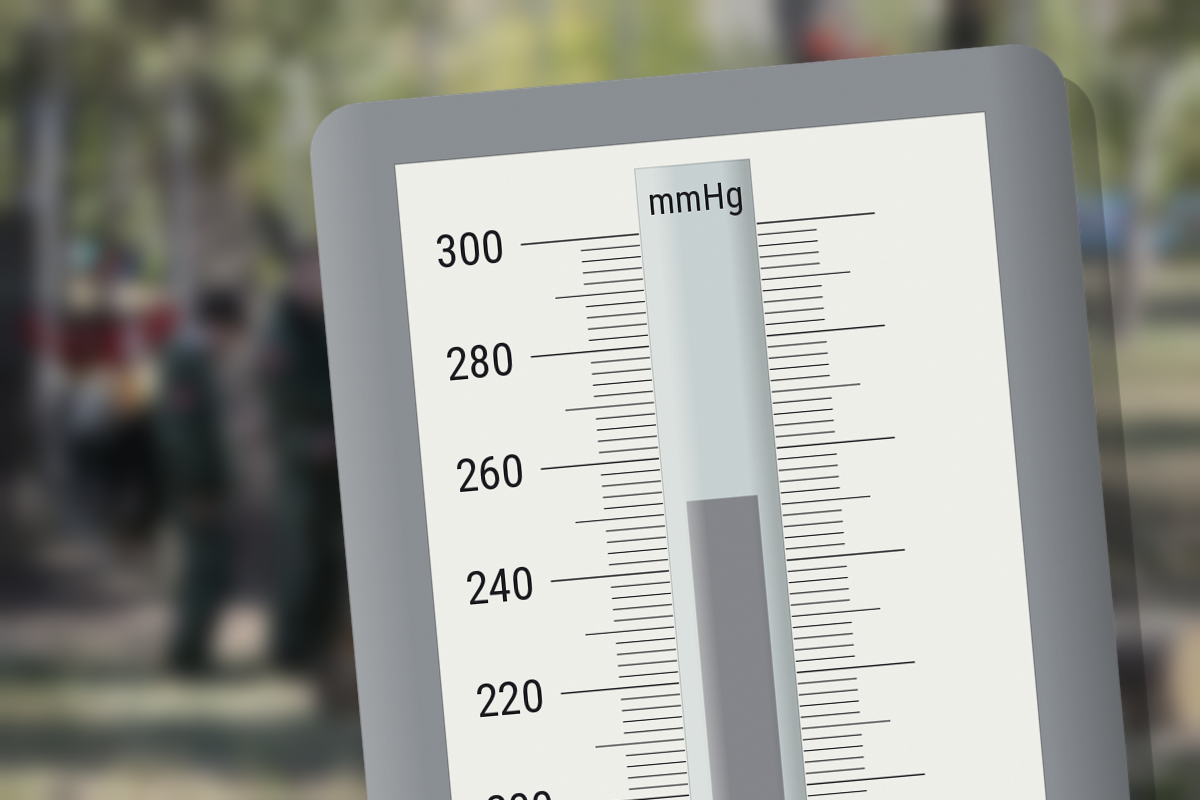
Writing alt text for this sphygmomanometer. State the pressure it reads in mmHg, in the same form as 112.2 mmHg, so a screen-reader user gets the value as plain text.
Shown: 252 mmHg
